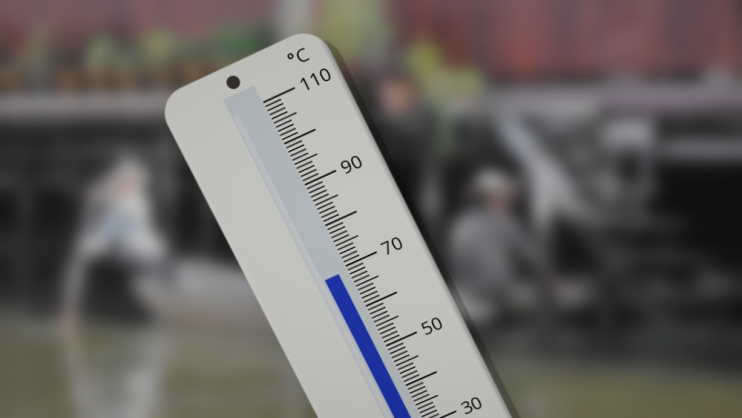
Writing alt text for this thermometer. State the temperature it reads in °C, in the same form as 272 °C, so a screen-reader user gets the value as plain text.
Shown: 69 °C
